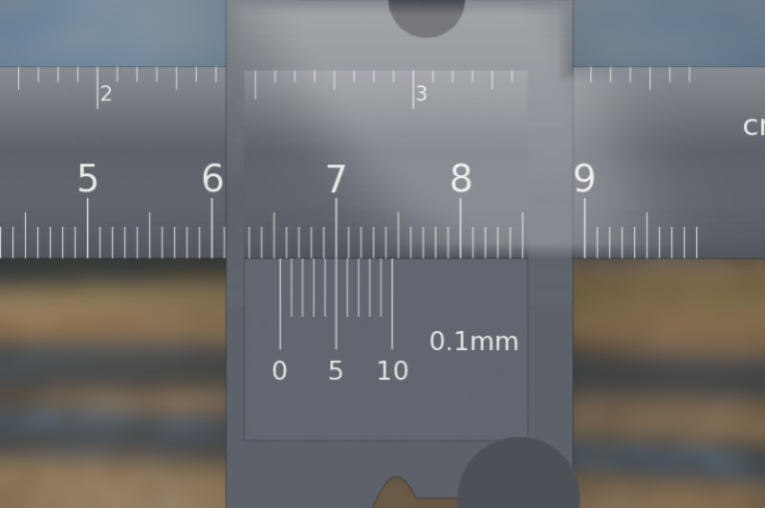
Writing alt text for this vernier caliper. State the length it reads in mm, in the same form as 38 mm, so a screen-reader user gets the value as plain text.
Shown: 65.5 mm
